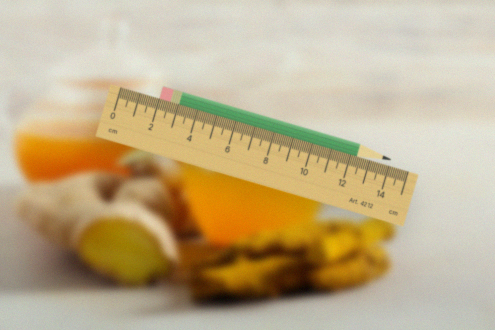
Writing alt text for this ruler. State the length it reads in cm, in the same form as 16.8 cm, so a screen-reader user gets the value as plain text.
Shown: 12 cm
